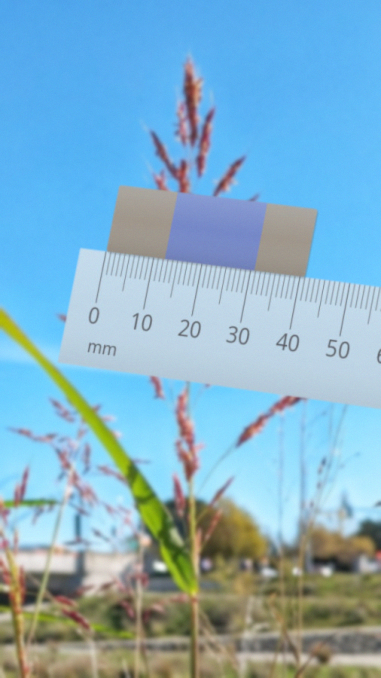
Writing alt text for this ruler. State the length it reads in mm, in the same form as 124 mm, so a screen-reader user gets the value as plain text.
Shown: 41 mm
